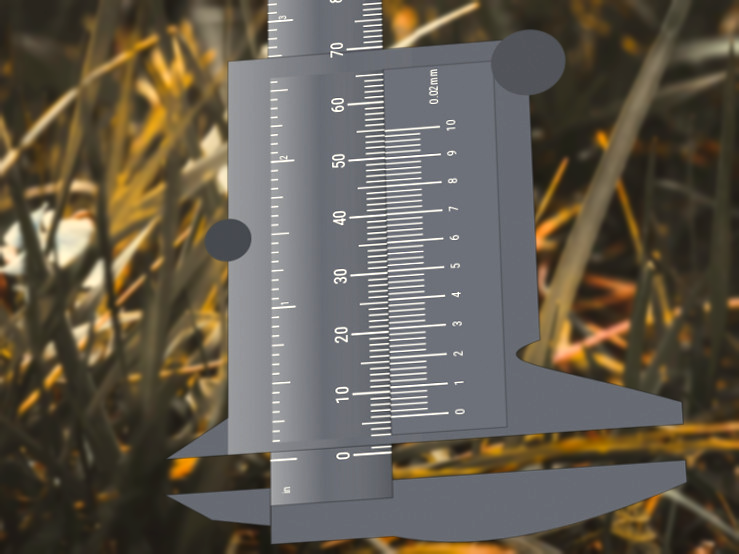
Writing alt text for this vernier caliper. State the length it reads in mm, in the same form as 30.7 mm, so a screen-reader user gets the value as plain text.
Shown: 5.8 mm
